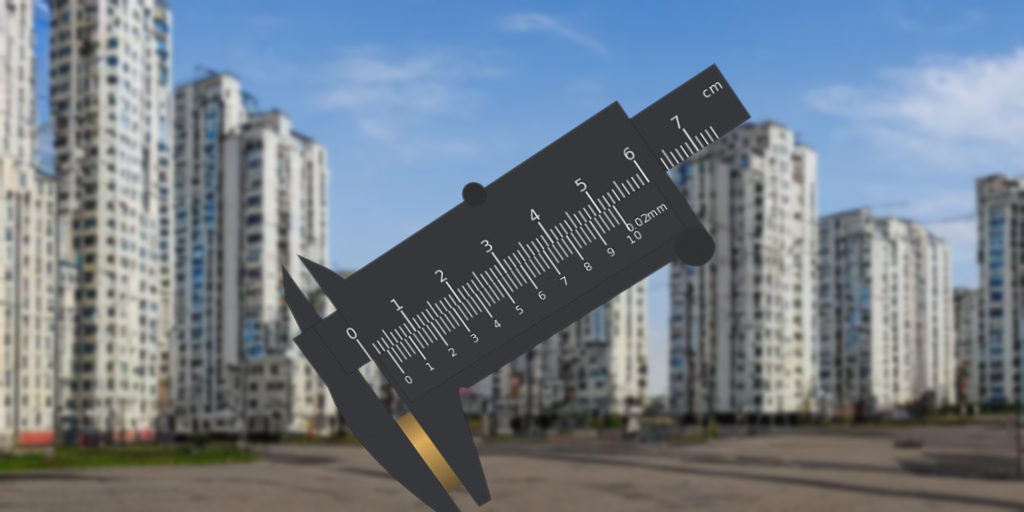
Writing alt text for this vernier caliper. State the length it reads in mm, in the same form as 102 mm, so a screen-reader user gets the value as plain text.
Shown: 3.5 mm
